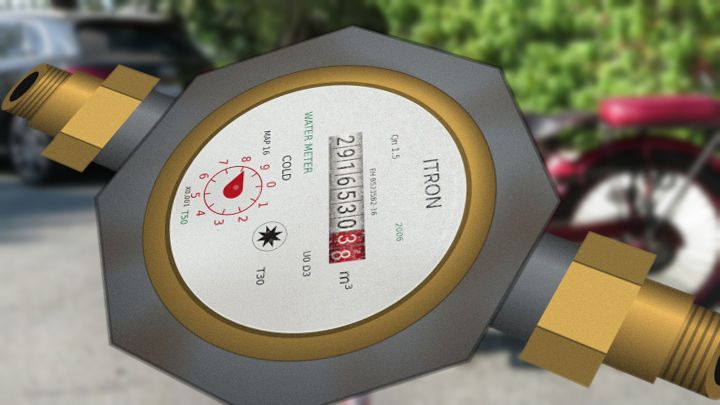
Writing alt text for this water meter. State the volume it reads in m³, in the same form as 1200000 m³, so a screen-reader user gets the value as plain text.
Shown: 2916530.378 m³
